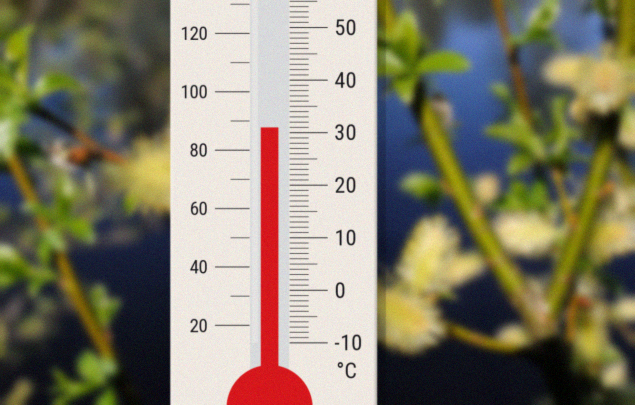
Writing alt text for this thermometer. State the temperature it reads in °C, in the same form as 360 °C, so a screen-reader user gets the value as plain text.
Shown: 31 °C
